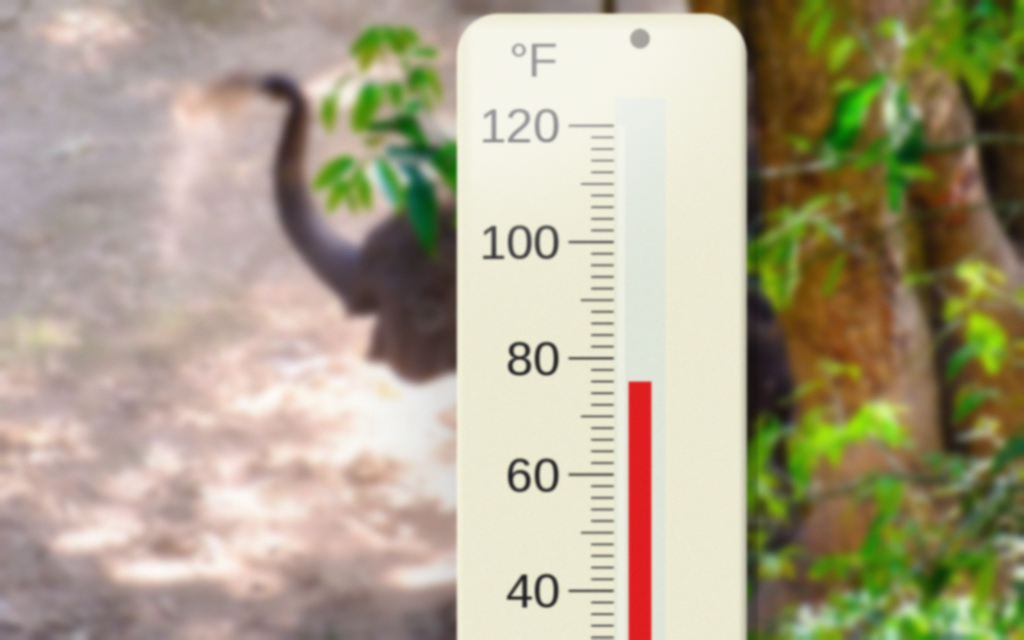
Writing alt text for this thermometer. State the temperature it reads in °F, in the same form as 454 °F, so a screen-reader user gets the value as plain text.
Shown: 76 °F
